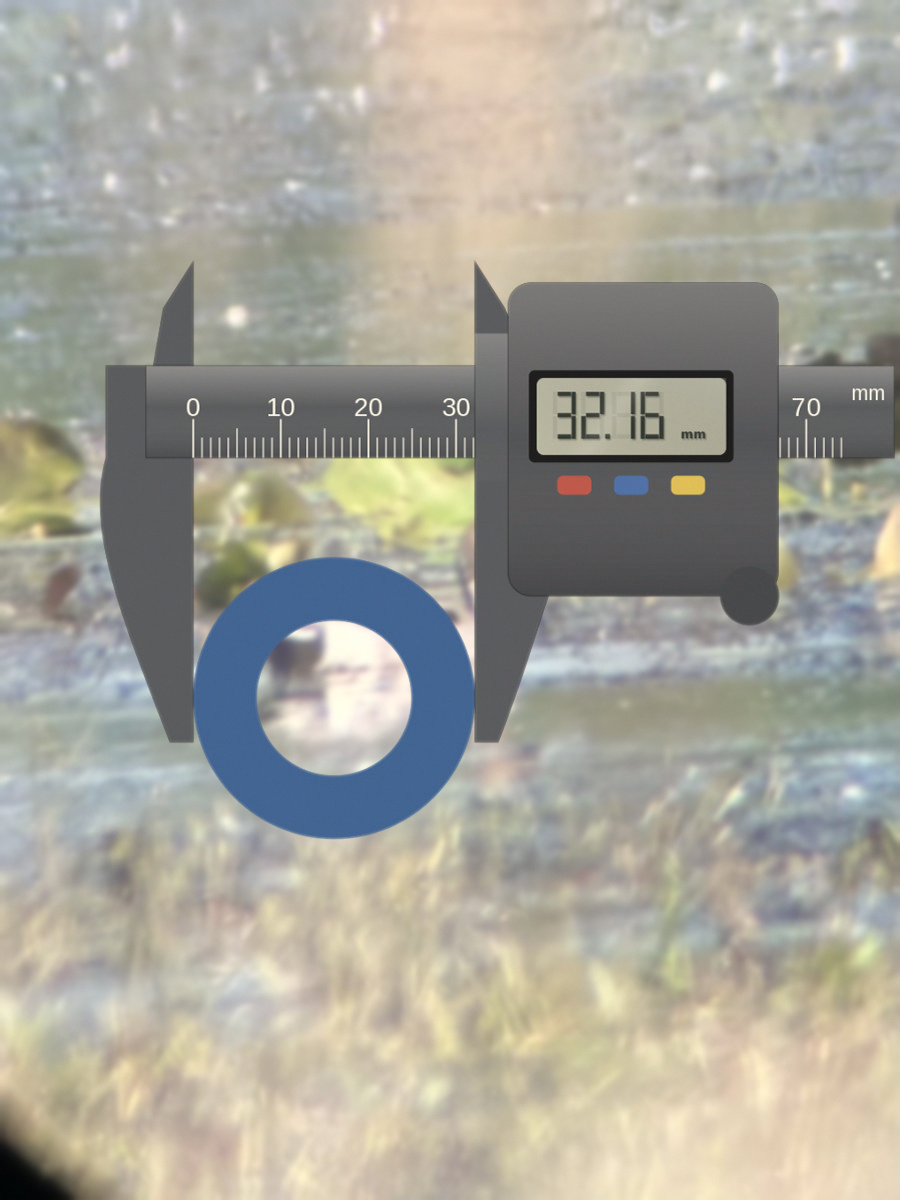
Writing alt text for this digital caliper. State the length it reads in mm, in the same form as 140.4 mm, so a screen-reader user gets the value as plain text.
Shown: 32.16 mm
